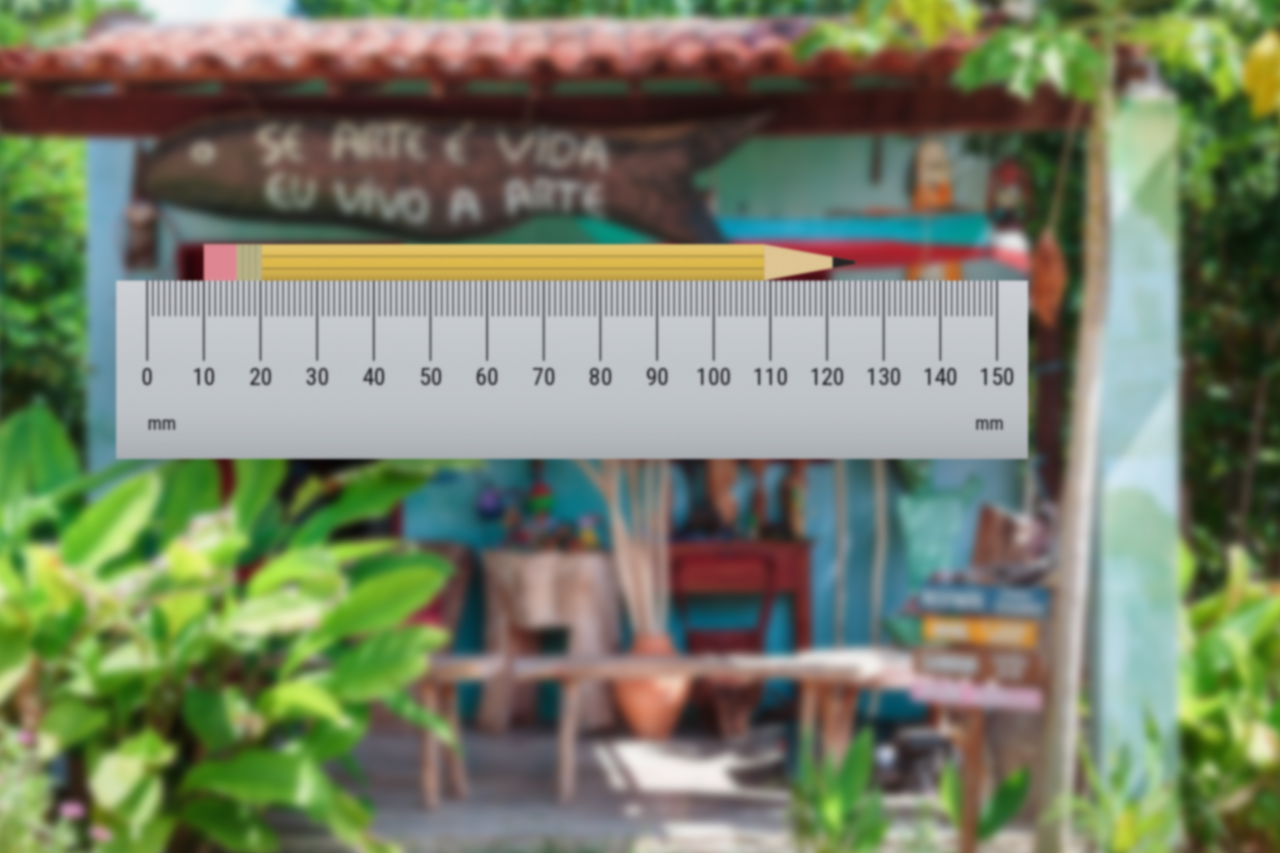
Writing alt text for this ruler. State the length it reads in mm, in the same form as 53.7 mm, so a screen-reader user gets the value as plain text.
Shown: 115 mm
